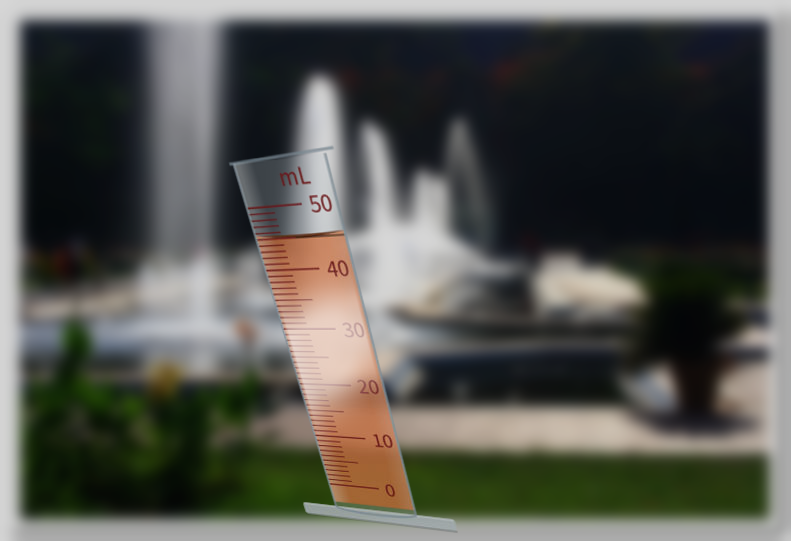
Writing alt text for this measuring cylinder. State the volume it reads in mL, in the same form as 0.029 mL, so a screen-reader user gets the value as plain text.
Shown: 45 mL
